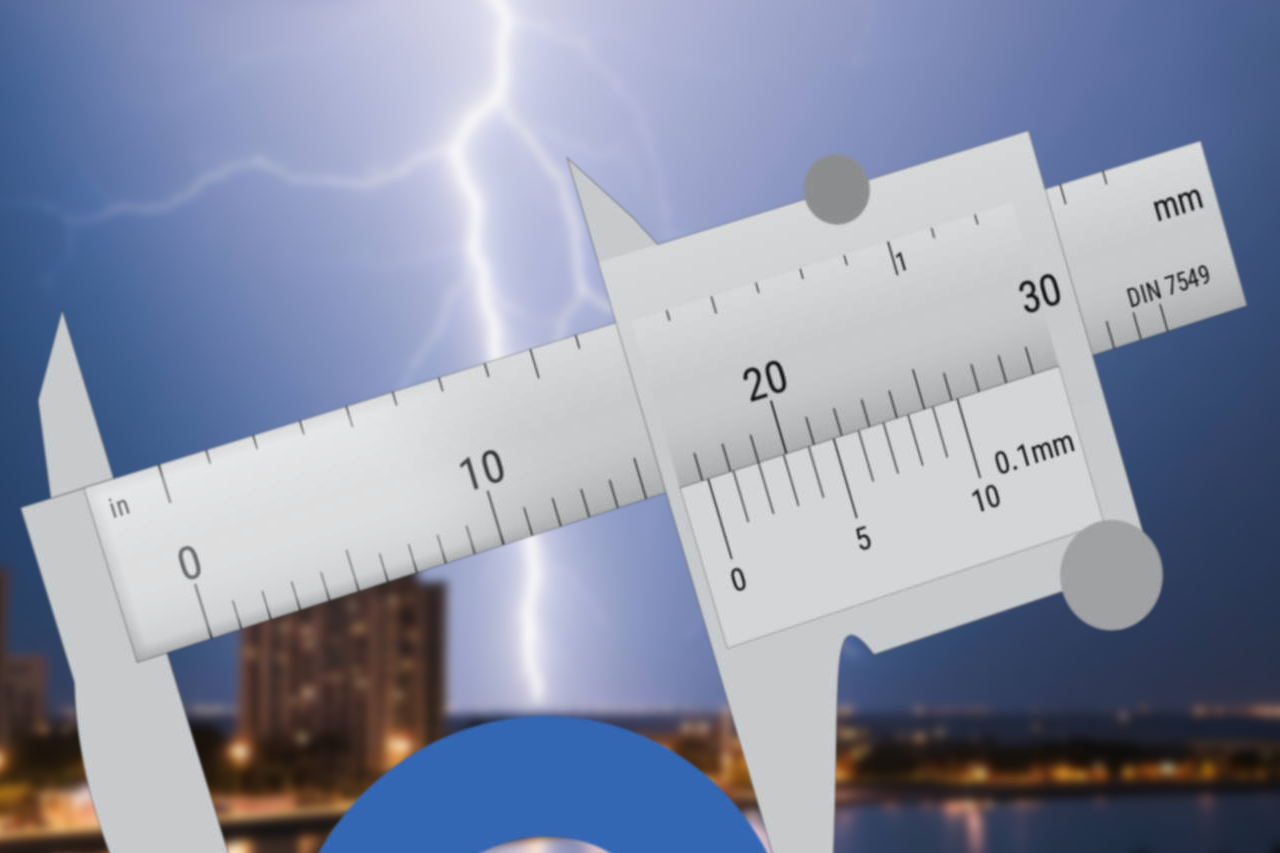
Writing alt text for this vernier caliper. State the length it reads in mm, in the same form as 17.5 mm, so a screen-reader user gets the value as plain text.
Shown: 17.2 mm
